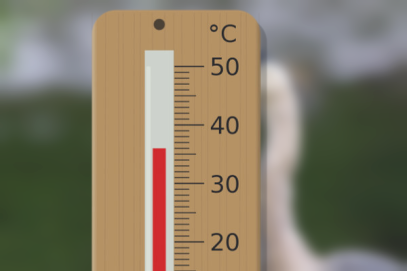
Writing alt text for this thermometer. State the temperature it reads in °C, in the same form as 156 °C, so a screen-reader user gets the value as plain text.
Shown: 36 °C
